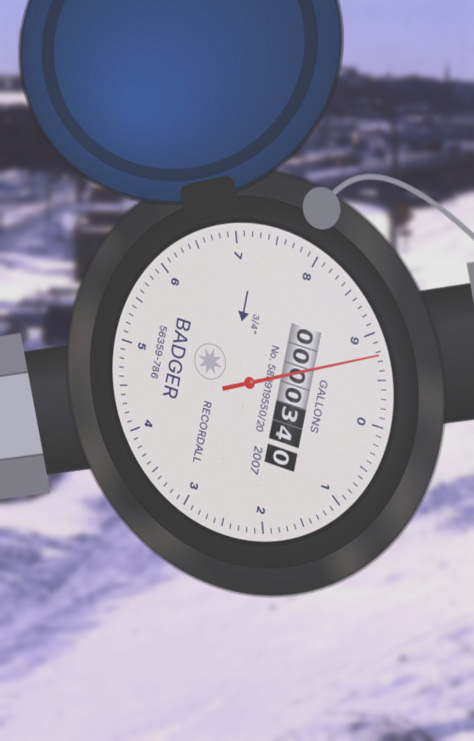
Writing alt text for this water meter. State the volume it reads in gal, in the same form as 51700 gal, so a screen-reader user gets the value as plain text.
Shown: 339.2 gal
